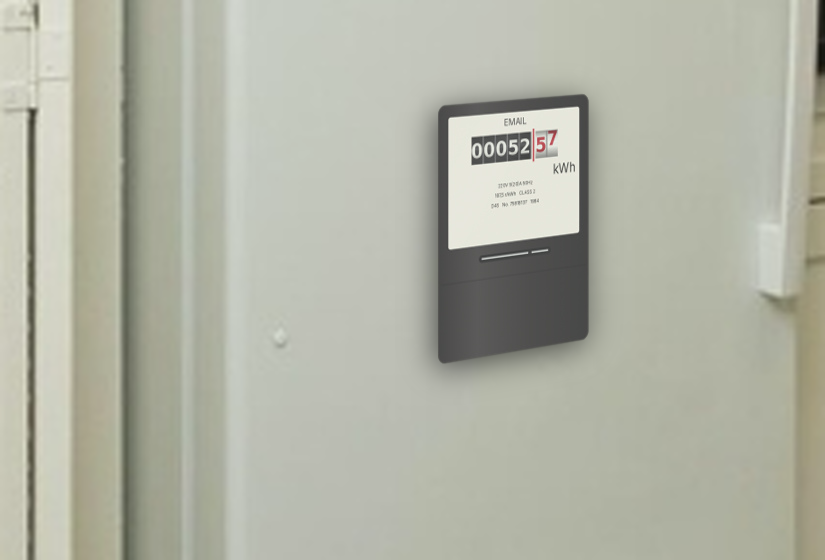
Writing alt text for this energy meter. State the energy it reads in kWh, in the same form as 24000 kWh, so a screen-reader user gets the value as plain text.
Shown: 52.57 kWh
